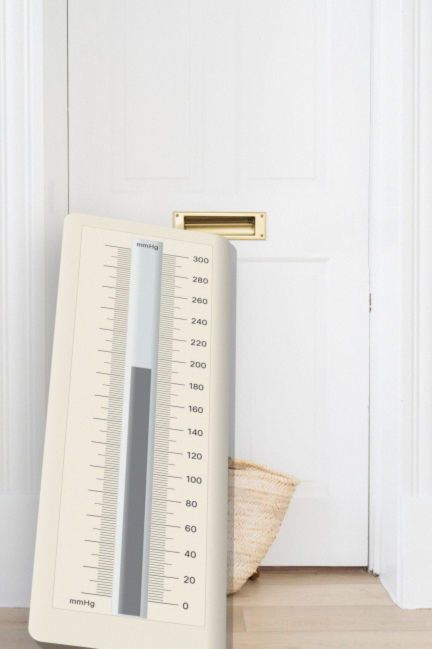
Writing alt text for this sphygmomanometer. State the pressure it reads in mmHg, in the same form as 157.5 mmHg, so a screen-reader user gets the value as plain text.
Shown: 190 mmHg
